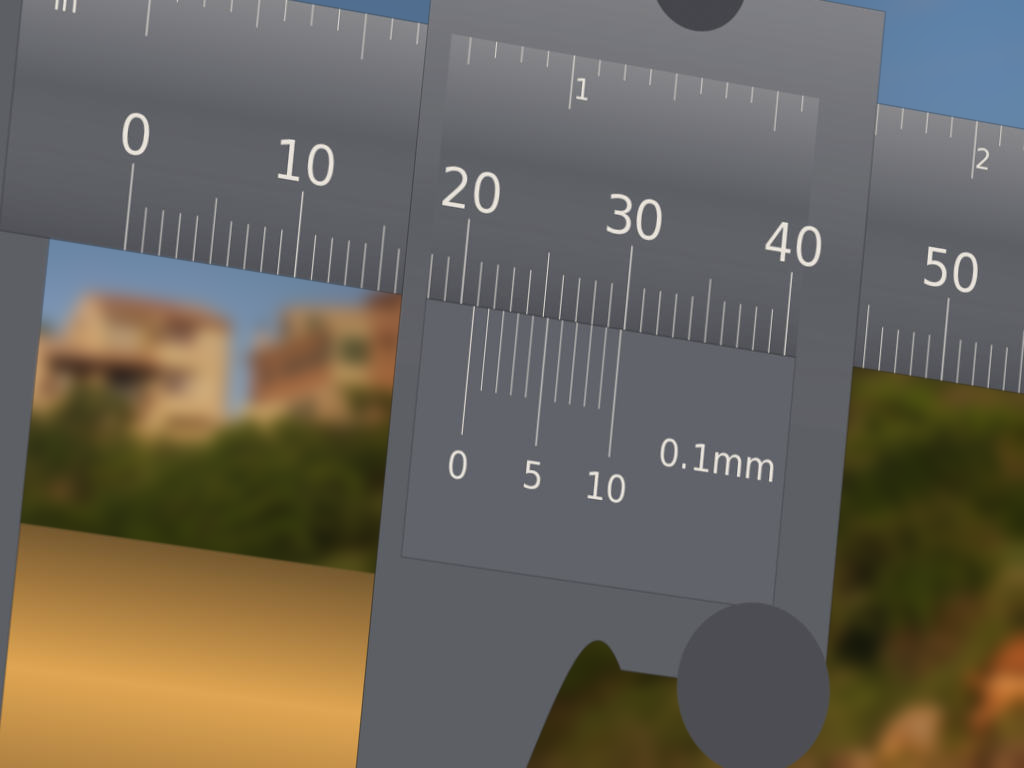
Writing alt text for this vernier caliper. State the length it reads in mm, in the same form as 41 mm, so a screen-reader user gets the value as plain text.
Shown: 20.8 mm
